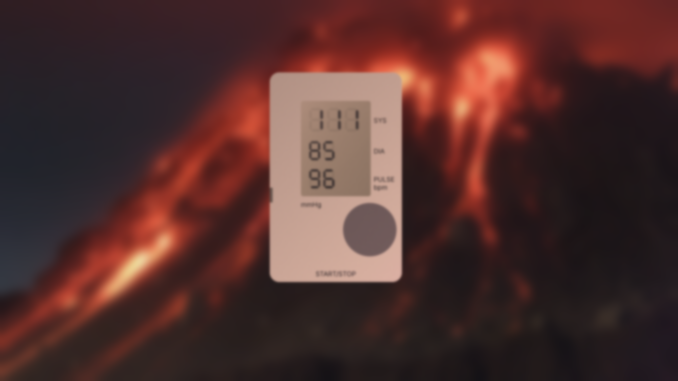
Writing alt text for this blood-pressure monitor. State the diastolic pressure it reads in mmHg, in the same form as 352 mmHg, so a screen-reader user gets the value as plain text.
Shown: 85 mmHg
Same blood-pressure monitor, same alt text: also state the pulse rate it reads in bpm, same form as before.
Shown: 96 bpm
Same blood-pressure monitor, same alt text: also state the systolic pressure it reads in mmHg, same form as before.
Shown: 111 mmHg
